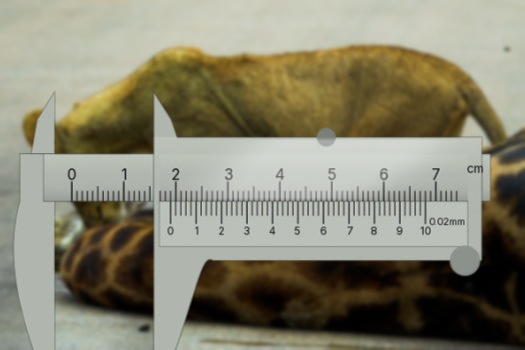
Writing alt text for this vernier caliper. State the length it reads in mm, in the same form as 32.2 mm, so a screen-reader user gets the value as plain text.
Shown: 19.0 mm
